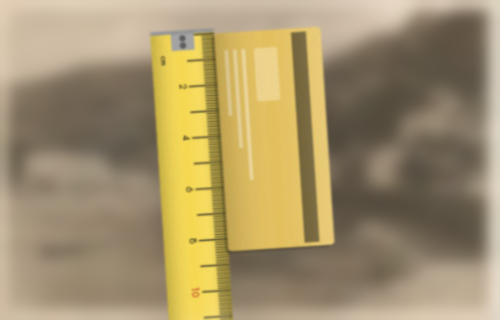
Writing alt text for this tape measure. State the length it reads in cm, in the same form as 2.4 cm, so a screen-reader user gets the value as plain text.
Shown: 8.5 cm
